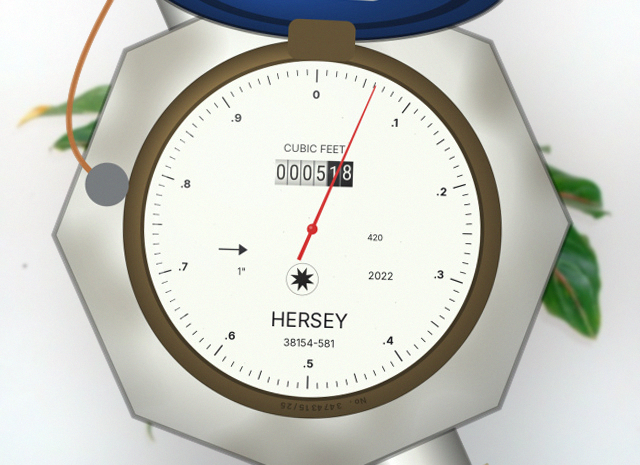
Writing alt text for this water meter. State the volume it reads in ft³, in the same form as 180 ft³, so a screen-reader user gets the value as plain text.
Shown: 518.06 ft³
